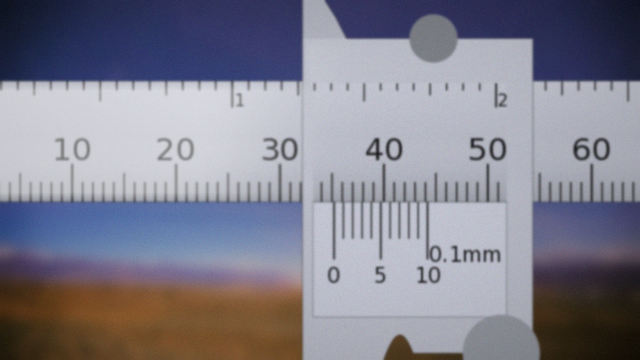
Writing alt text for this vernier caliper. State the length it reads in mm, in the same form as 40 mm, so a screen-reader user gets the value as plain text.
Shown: 35.2 mm
